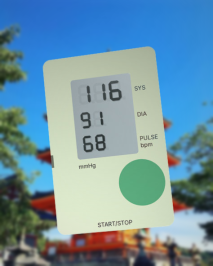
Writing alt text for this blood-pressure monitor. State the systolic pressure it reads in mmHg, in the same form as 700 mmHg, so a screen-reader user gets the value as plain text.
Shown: 116 mmHg
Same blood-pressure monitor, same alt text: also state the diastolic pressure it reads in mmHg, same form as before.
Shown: 91 mmHg
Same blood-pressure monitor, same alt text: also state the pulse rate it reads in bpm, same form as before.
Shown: 68 bpm
